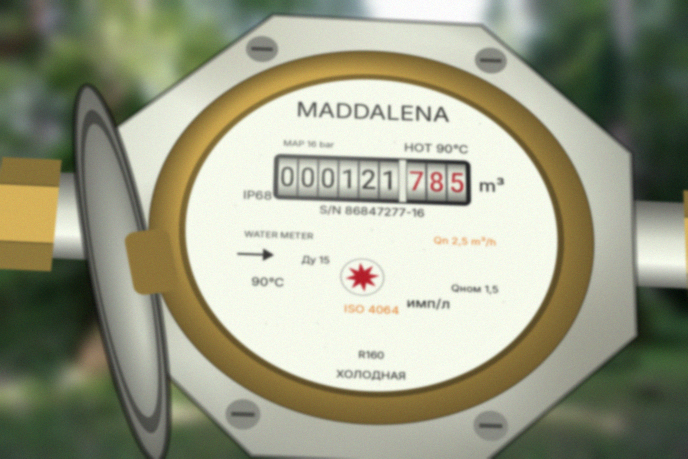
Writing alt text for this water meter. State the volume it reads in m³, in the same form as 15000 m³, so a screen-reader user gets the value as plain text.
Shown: 121.785 m³
